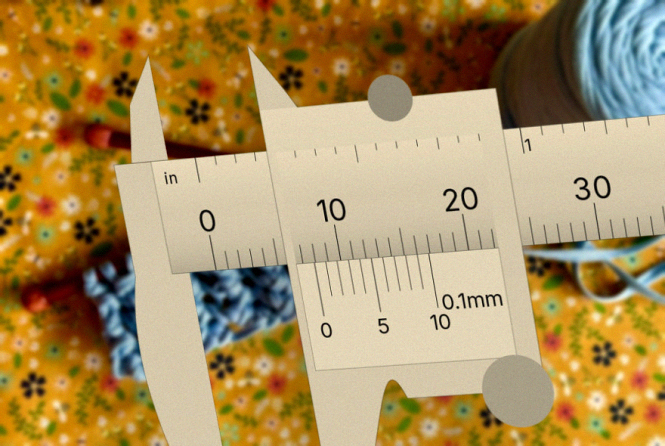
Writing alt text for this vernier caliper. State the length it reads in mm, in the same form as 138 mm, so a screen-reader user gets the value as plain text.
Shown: 7.9 mm
